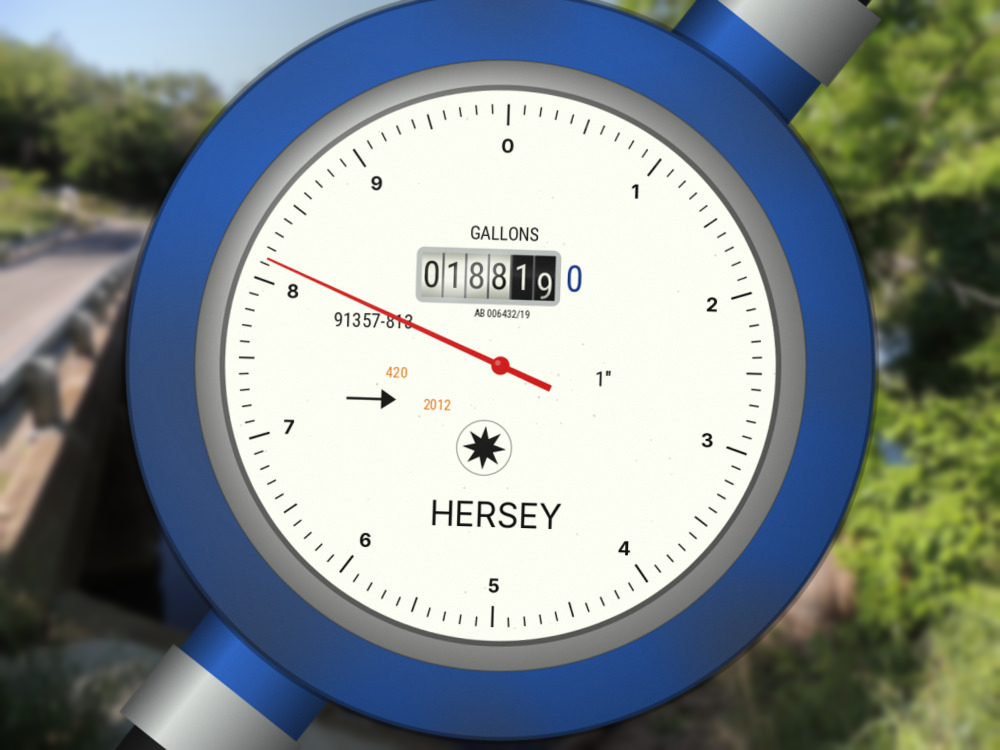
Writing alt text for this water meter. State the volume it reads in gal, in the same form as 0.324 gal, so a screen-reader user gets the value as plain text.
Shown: 188188.1 gal
